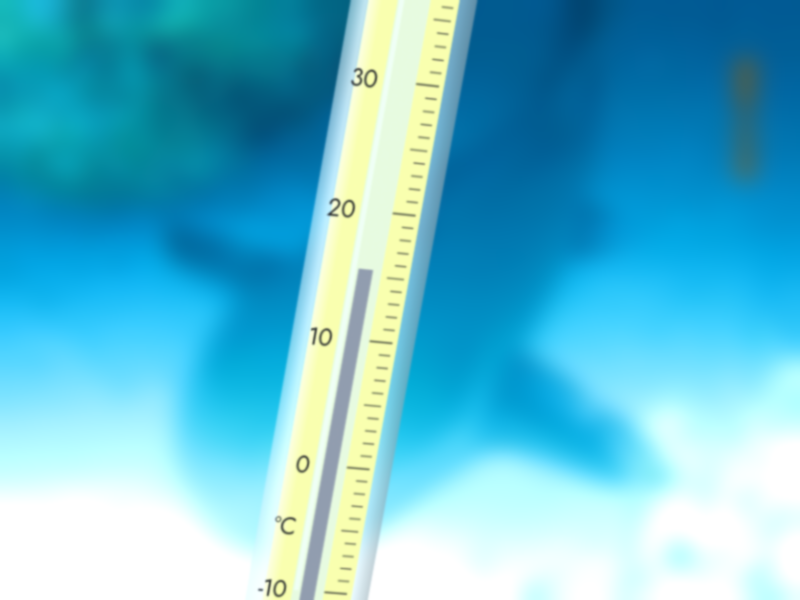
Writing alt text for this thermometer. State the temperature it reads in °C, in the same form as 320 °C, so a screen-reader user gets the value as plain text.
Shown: 15.5 °C
